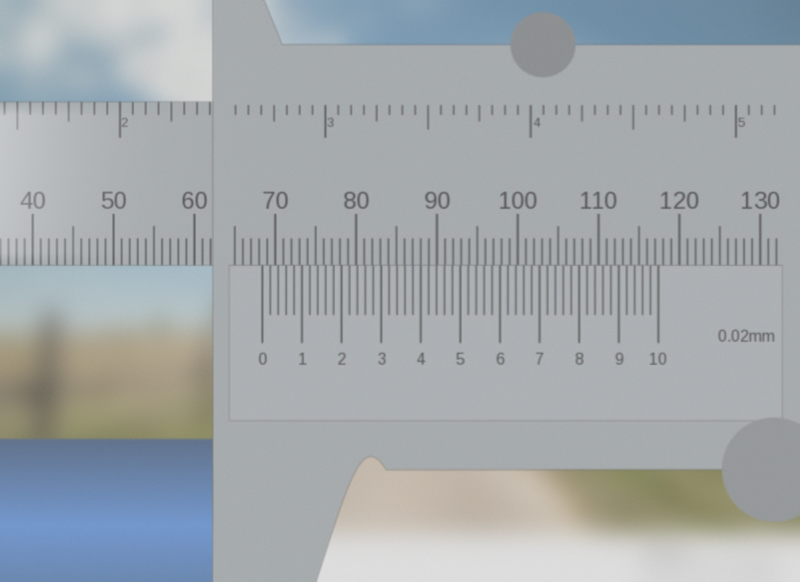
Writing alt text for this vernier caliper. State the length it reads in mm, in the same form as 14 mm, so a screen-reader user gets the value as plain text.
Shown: 68.4 mm
